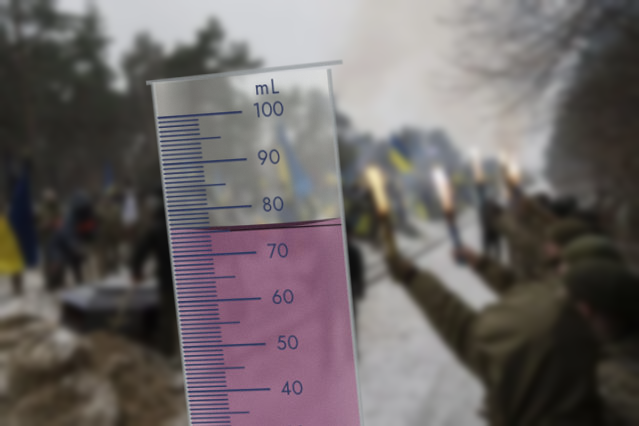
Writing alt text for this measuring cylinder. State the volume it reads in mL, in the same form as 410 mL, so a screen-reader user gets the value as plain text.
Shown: 75 mL
